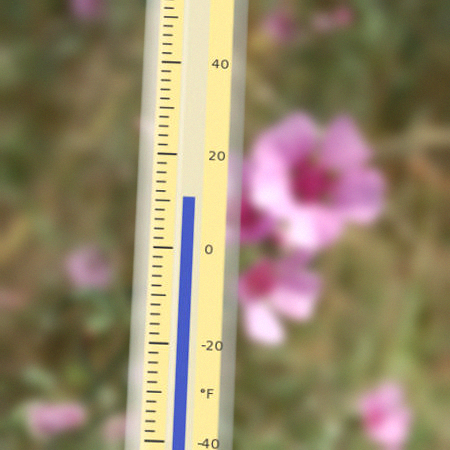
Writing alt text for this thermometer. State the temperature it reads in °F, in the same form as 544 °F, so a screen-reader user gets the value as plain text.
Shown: 11 °F
